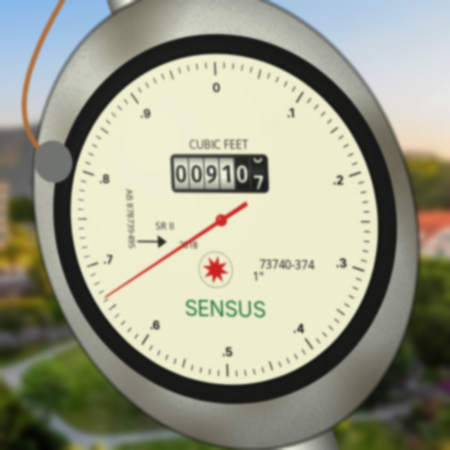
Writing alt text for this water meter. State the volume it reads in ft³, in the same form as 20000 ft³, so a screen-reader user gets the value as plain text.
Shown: 9106.66 ft³
